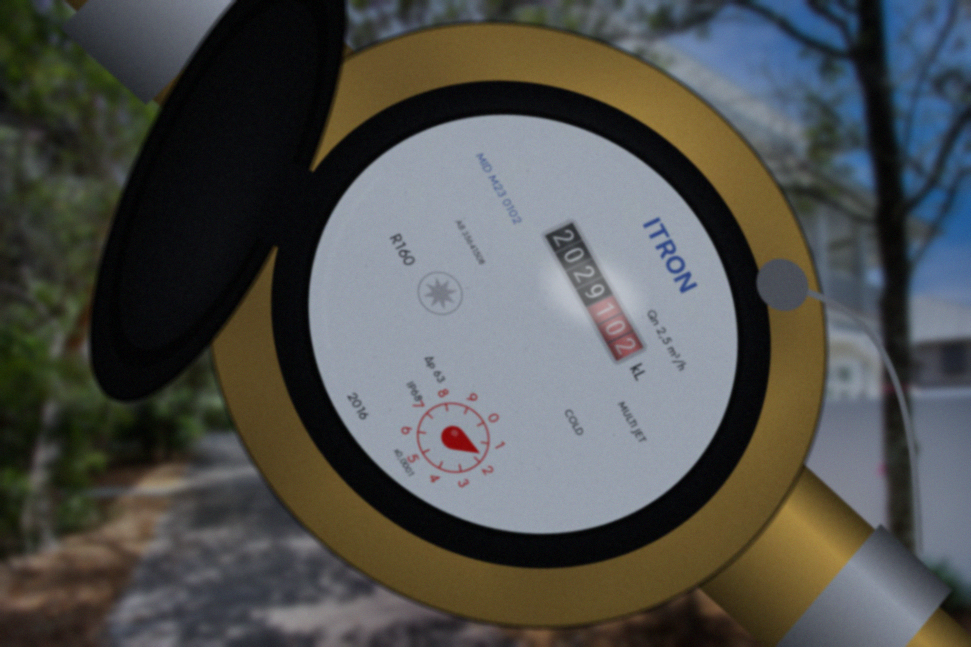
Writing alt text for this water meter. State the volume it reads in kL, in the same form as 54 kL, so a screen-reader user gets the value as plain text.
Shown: 2029.1021 kL
